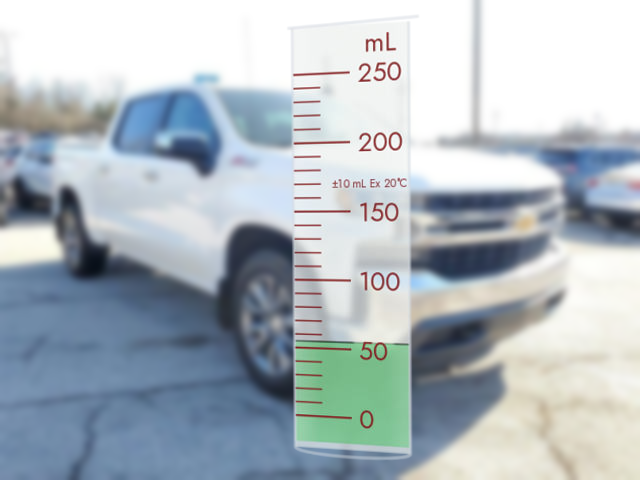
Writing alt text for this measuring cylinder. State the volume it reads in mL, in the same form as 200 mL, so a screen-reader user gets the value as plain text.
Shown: 55 mL
